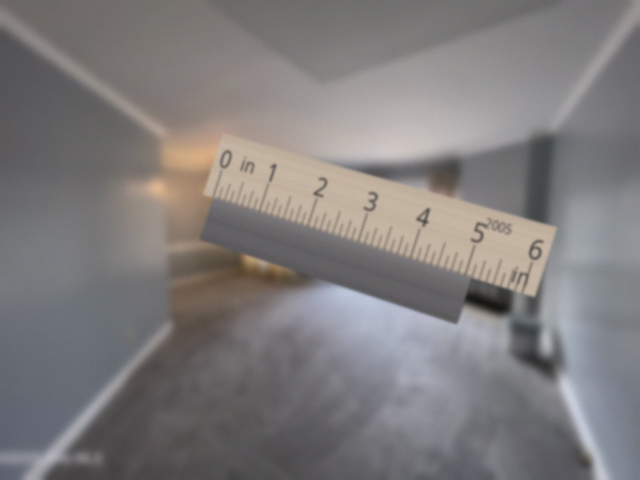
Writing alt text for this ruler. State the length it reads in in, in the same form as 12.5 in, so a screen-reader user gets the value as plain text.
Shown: 5.125 in
